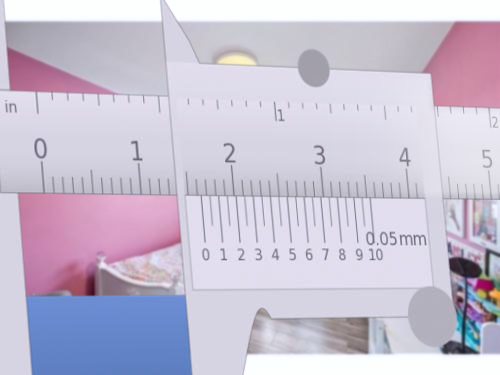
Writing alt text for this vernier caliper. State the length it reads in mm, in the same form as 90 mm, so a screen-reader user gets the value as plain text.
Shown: 16.4 mm
